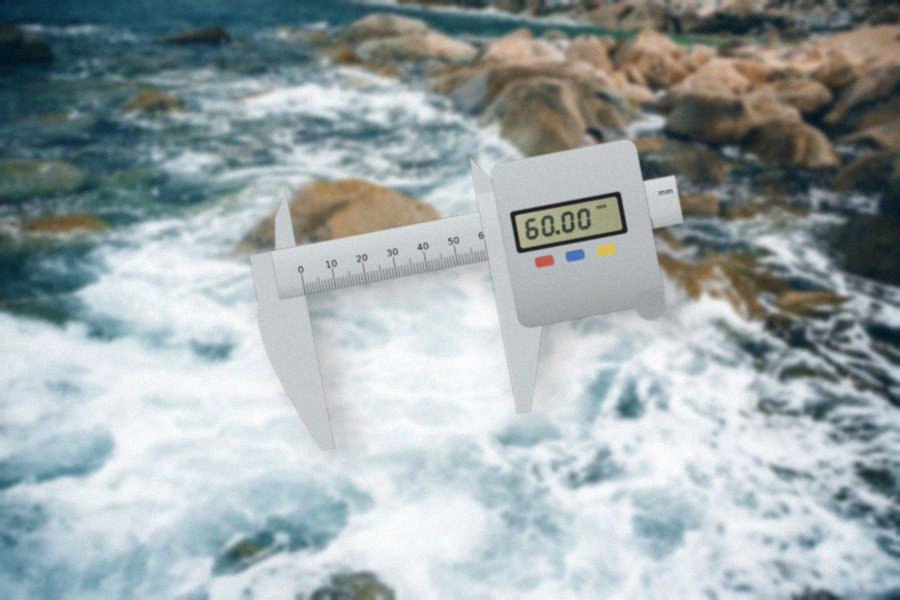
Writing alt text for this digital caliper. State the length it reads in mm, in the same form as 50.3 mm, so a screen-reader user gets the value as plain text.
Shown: 60.00 mm
